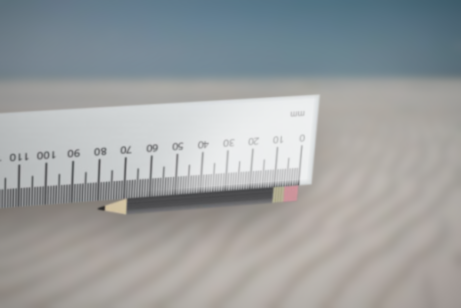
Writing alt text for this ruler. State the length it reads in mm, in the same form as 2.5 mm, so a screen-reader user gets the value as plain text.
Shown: 80 mm
